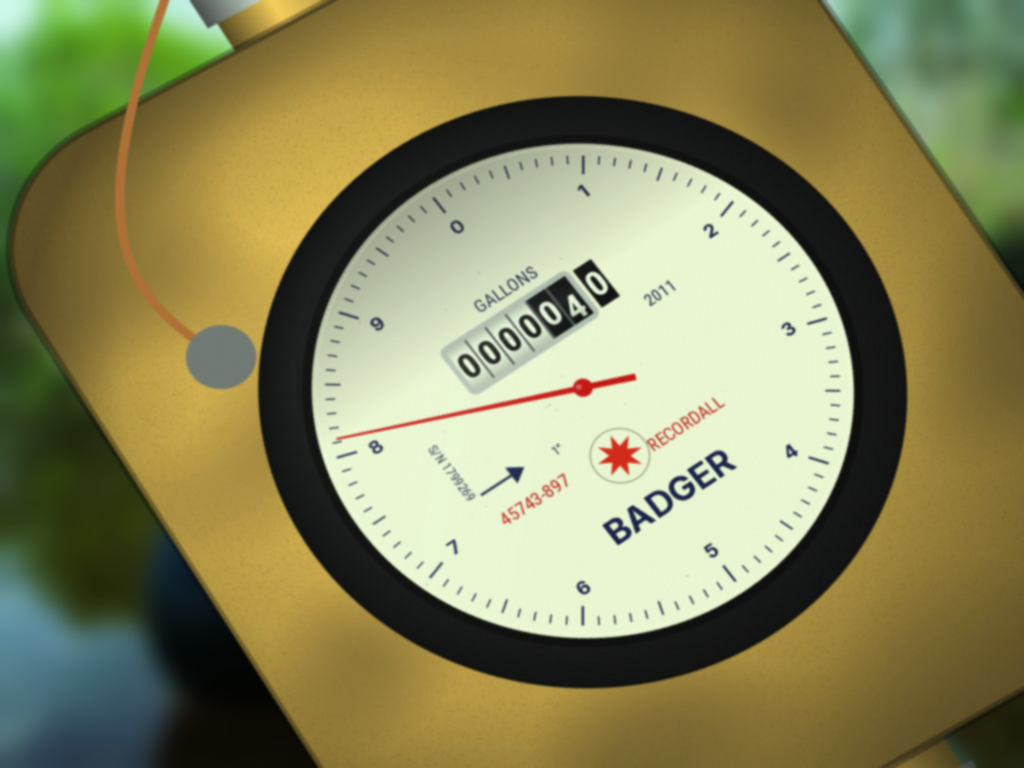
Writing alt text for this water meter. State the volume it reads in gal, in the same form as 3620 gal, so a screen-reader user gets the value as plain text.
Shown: 38.1 gal
